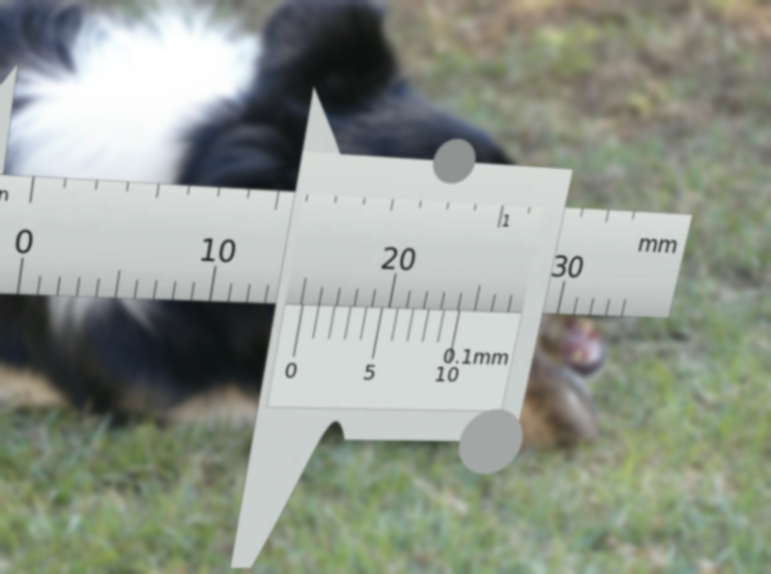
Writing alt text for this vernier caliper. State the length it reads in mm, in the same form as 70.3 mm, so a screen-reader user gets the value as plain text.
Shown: 15.1 mm
